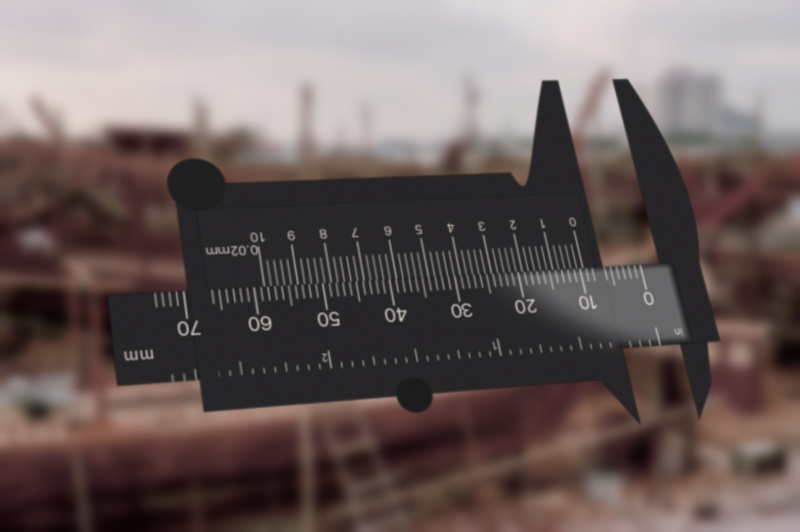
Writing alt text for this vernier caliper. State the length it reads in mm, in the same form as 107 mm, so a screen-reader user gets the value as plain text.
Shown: 9.5 mm
